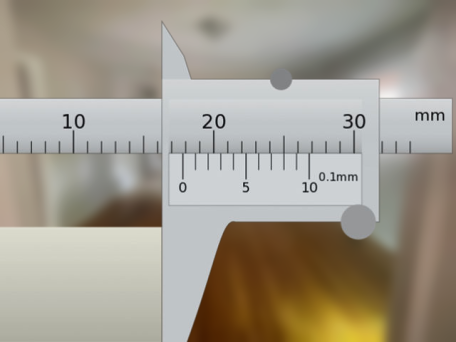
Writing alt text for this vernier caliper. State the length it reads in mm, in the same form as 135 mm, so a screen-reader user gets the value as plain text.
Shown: 17.8 mm
